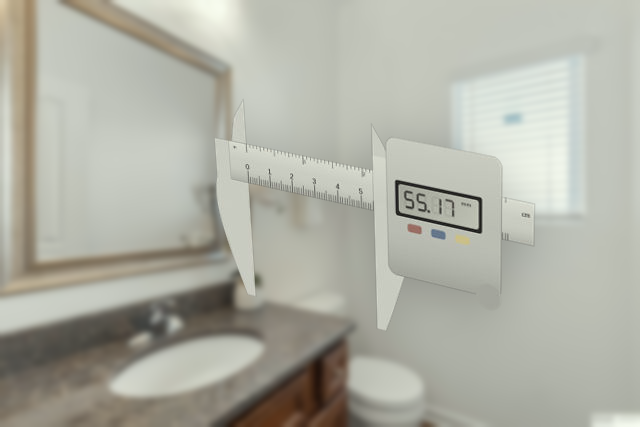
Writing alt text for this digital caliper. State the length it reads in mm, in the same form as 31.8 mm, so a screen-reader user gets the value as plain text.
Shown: 55.17 mm
